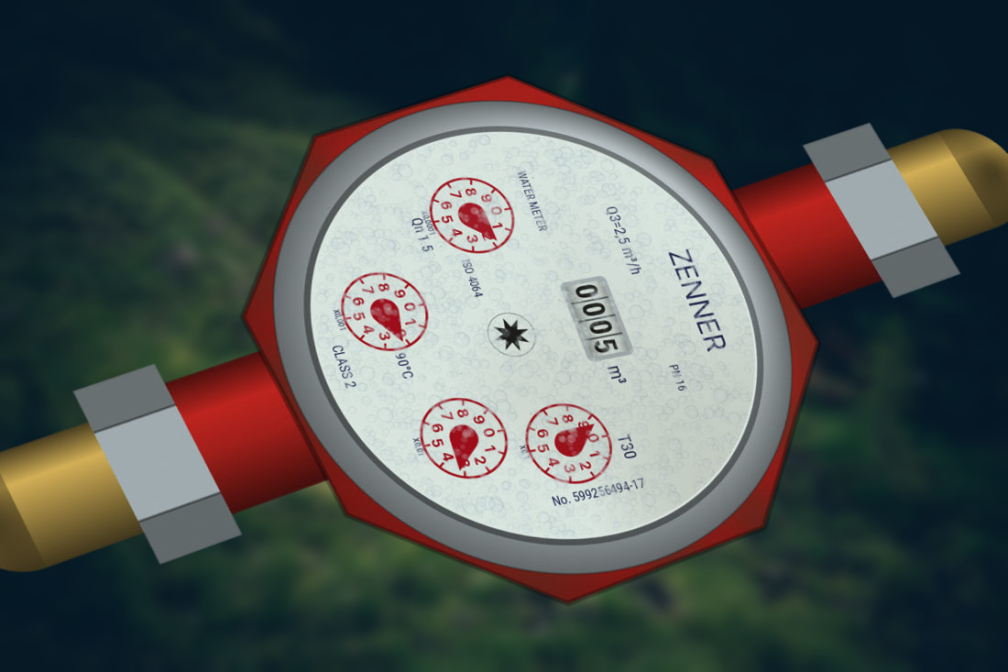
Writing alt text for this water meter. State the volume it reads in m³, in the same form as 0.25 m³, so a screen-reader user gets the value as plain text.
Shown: 4.9321 m³
